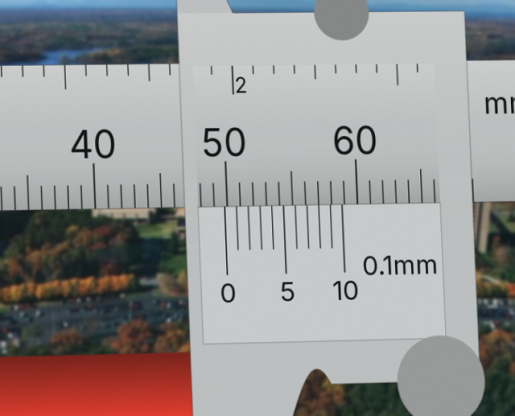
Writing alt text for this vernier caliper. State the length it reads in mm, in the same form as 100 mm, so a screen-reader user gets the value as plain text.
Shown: 49.8 mm
